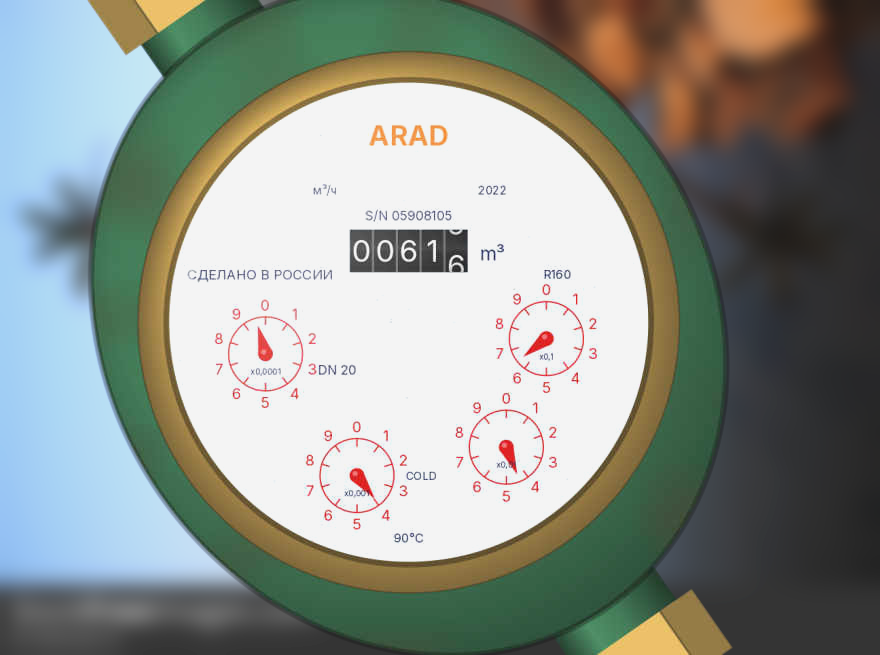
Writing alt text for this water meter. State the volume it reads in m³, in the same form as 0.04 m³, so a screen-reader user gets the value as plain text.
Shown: 615.6439 m³
